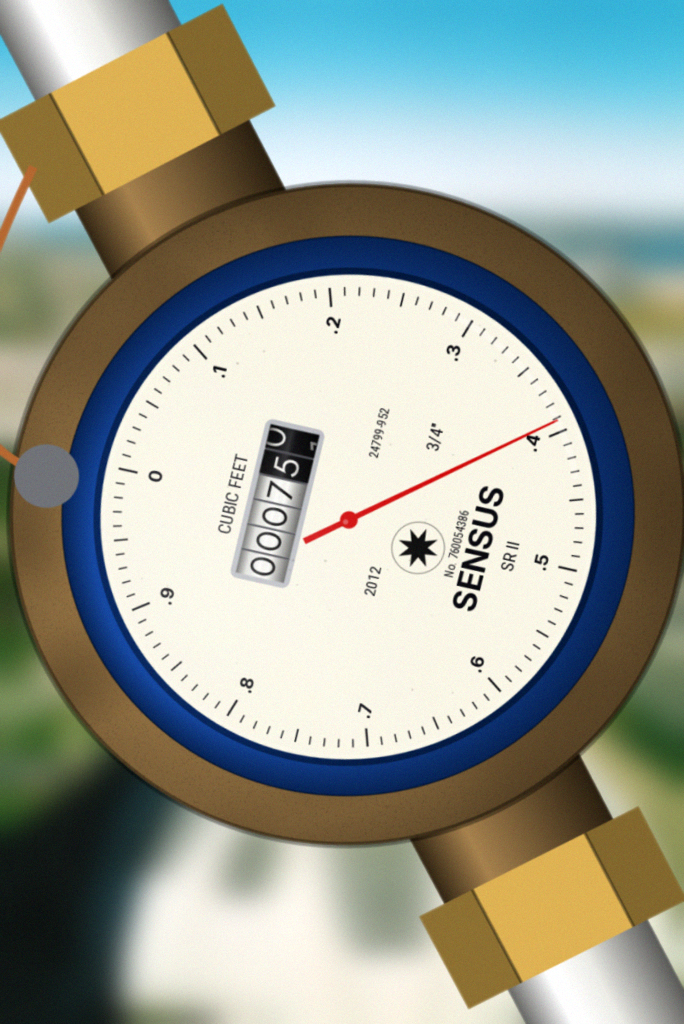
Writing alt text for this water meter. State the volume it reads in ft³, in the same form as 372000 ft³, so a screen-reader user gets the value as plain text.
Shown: 750.39 ft³
